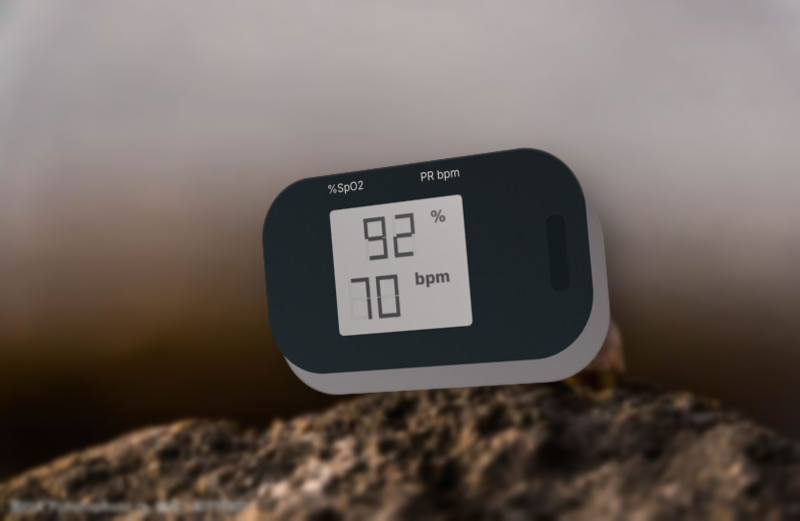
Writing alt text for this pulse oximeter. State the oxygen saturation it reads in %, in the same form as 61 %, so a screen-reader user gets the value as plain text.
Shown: 92 %
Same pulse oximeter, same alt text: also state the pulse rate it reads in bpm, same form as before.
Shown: 70 bpm
